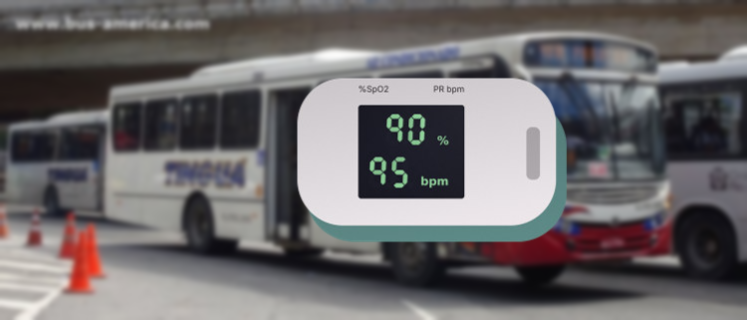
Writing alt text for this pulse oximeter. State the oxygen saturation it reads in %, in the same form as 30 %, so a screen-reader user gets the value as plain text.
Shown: 90 %
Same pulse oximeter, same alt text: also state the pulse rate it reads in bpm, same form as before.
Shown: 95 bpm
